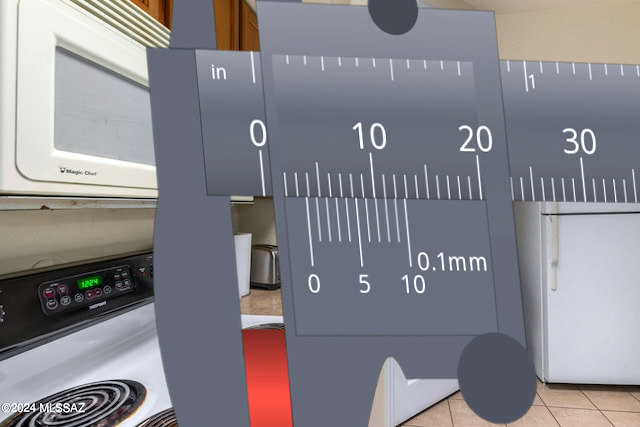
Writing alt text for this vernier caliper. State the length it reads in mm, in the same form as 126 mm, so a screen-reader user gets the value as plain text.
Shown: 3.8 mm
